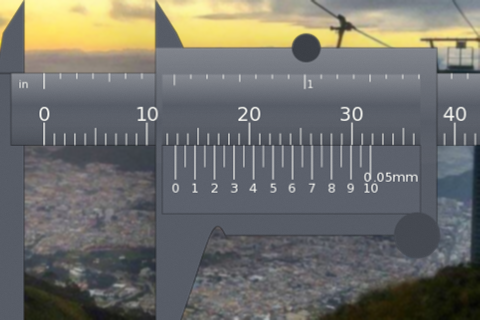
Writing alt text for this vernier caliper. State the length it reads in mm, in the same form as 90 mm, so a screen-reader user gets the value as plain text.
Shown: 12.8 mm
